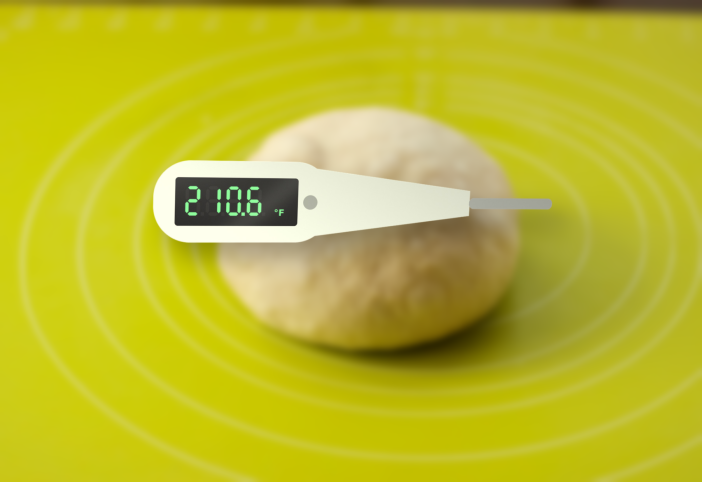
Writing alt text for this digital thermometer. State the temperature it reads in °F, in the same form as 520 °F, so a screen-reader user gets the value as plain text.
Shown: 210.6 °F
